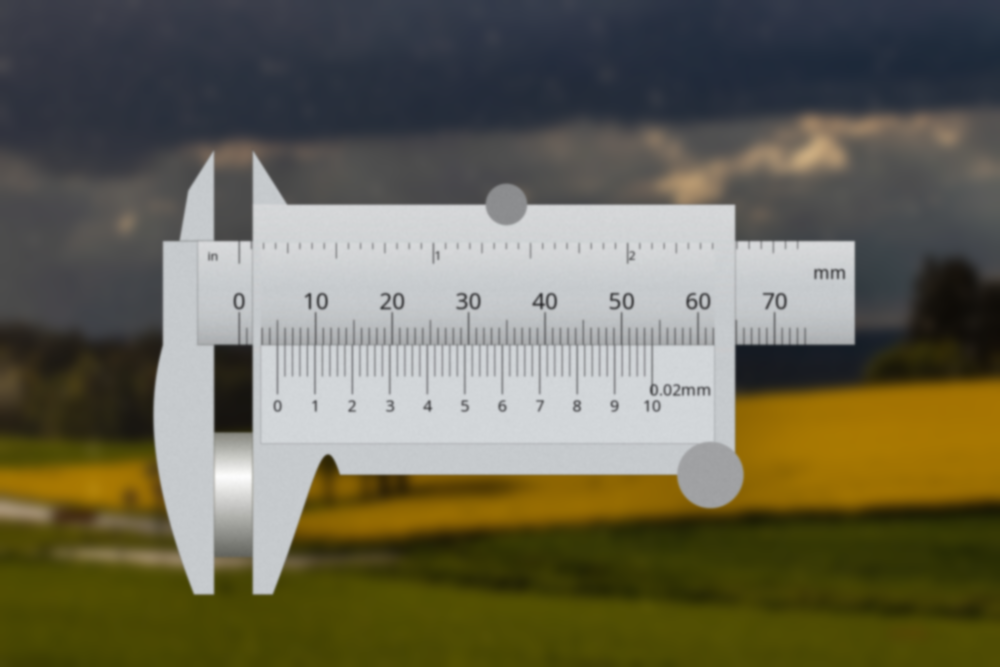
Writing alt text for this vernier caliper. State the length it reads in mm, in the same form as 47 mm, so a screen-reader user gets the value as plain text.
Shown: 5.0 mm
